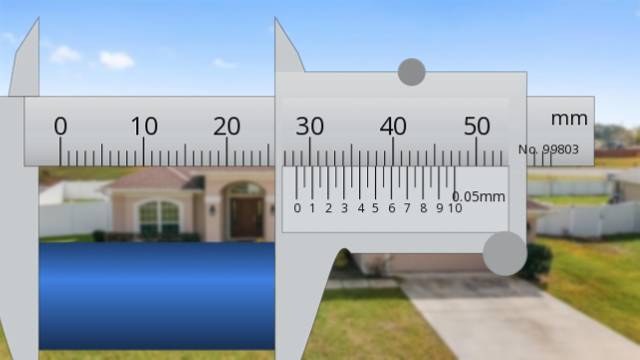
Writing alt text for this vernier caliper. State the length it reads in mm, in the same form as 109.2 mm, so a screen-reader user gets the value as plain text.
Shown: 28.4 mm
